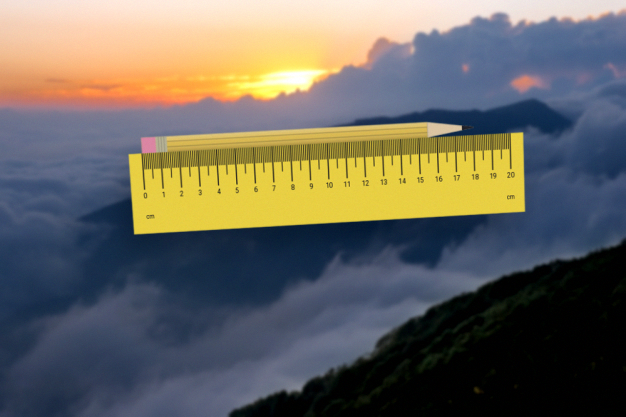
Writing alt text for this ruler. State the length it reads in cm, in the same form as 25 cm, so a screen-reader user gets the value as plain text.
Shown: 18 cm
